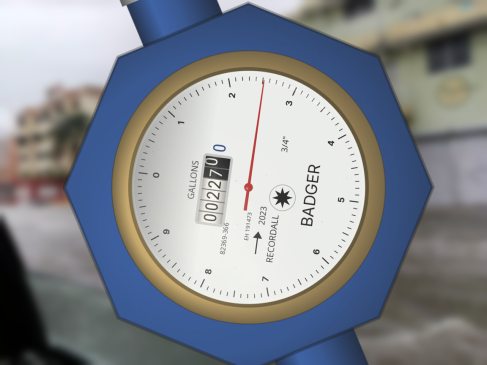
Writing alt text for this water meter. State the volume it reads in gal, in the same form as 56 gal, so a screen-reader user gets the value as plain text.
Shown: 22702.5 gal
